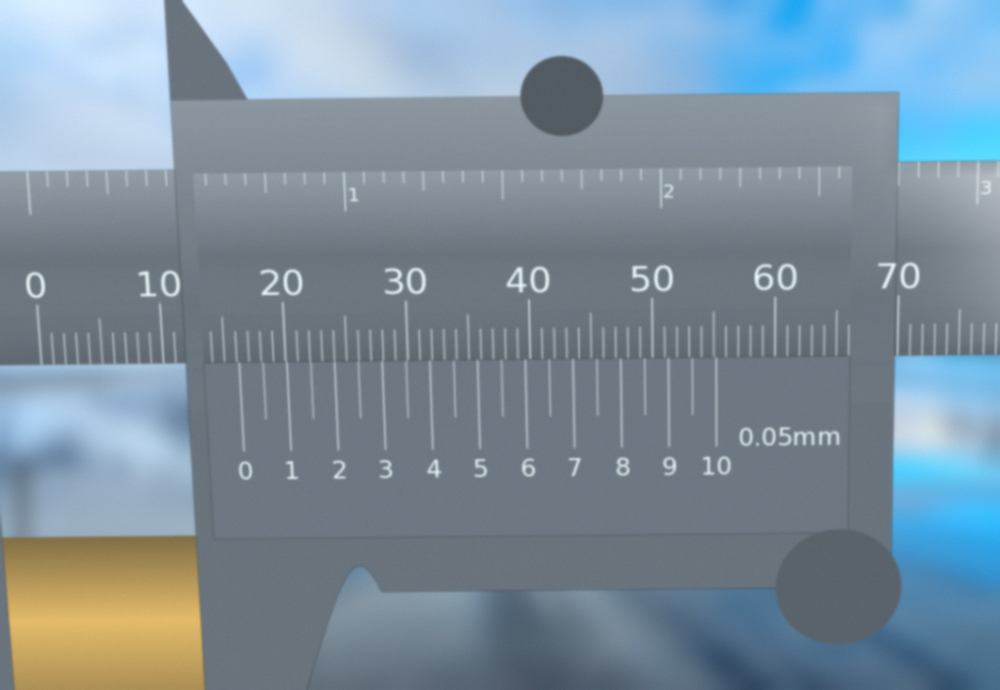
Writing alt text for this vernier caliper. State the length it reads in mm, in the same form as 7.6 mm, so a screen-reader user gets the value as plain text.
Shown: 16.2 mm
